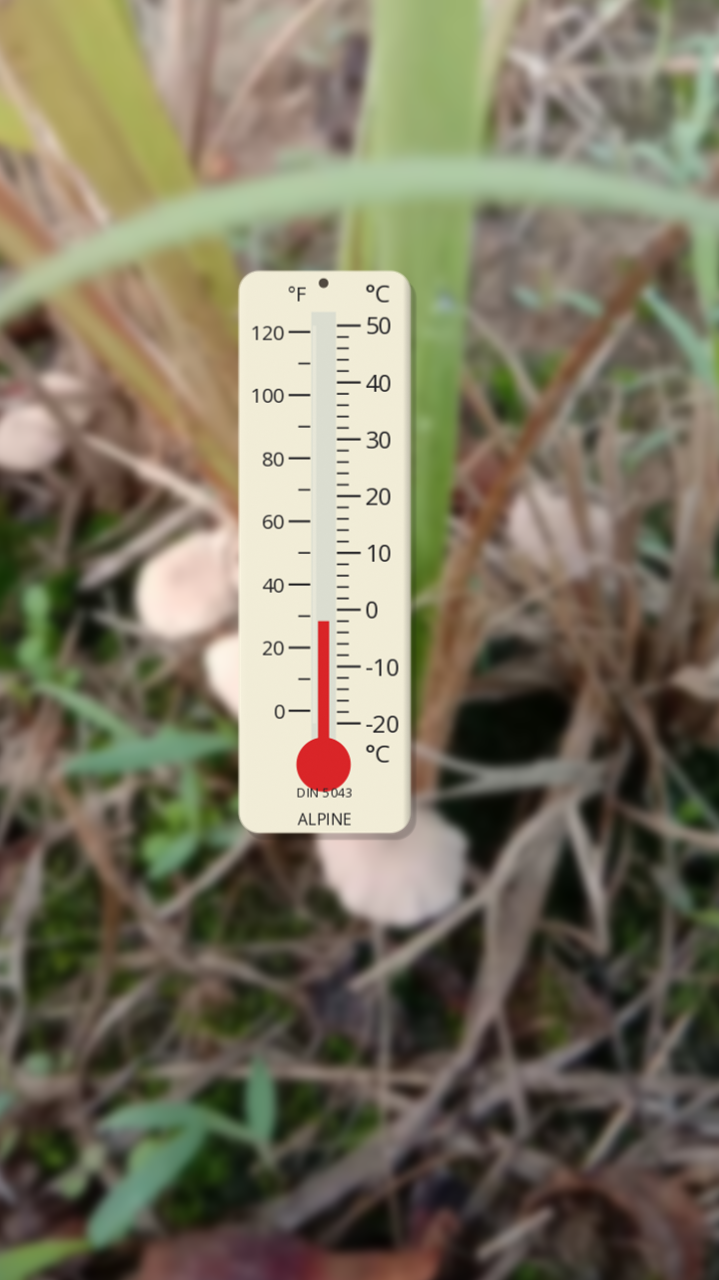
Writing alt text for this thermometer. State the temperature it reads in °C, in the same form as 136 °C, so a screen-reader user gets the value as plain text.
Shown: -2 °C
